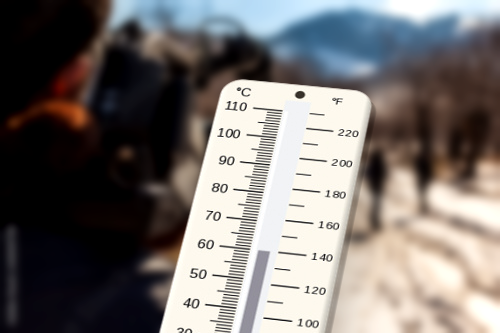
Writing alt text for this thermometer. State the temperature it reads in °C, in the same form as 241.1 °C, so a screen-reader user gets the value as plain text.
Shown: 60 °C
